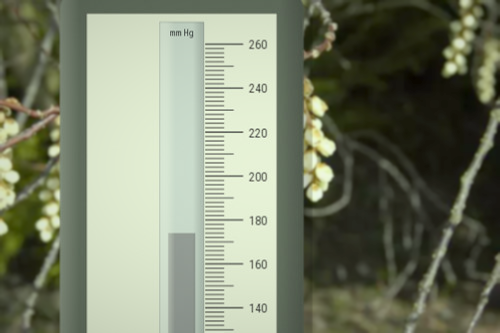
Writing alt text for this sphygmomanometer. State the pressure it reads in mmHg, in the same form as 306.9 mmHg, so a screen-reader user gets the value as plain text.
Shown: 174 mmHg
